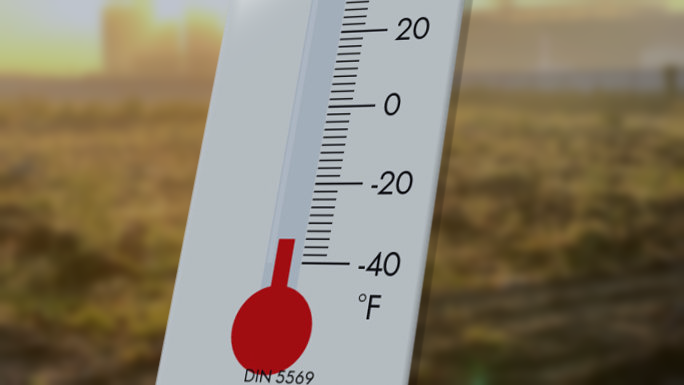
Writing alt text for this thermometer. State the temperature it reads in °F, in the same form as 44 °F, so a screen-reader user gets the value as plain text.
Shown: -34 °F
